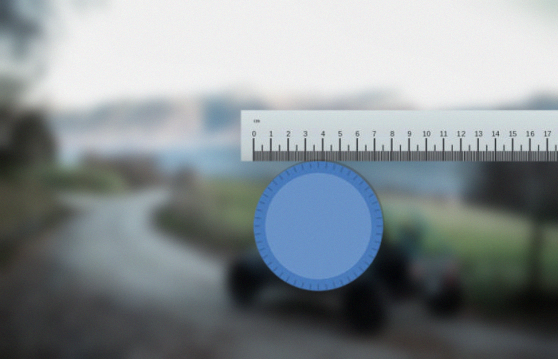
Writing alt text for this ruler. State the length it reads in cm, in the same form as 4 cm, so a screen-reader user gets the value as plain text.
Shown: 7.5 cm
